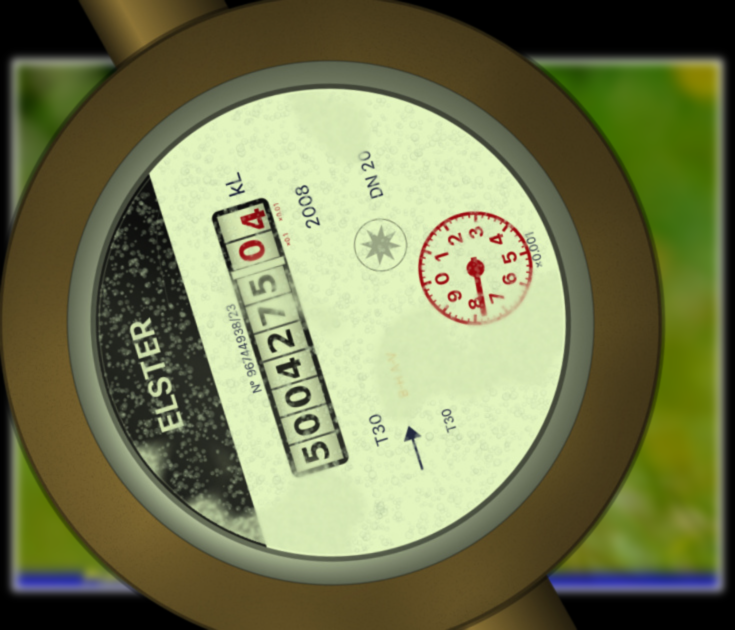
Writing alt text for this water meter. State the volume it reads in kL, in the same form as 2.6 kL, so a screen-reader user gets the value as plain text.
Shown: 5004275.037 kL
